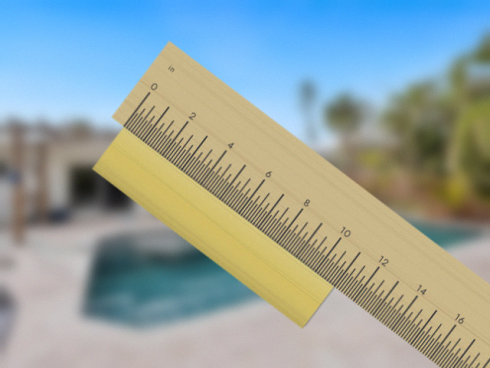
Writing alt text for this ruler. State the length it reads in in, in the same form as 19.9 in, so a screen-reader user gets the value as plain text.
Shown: 11 in
